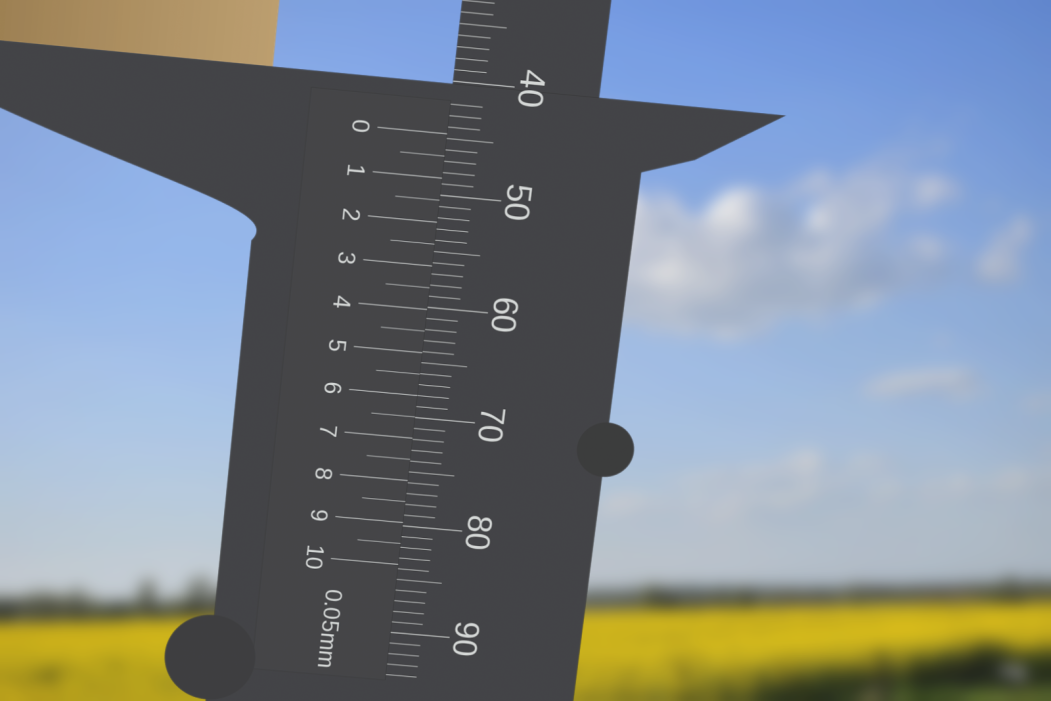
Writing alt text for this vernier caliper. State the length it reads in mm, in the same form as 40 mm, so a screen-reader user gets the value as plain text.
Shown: 44.6 mm
